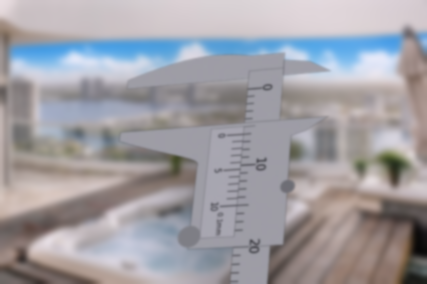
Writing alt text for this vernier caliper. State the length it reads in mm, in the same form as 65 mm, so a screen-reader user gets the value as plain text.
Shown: 6.0 mm
